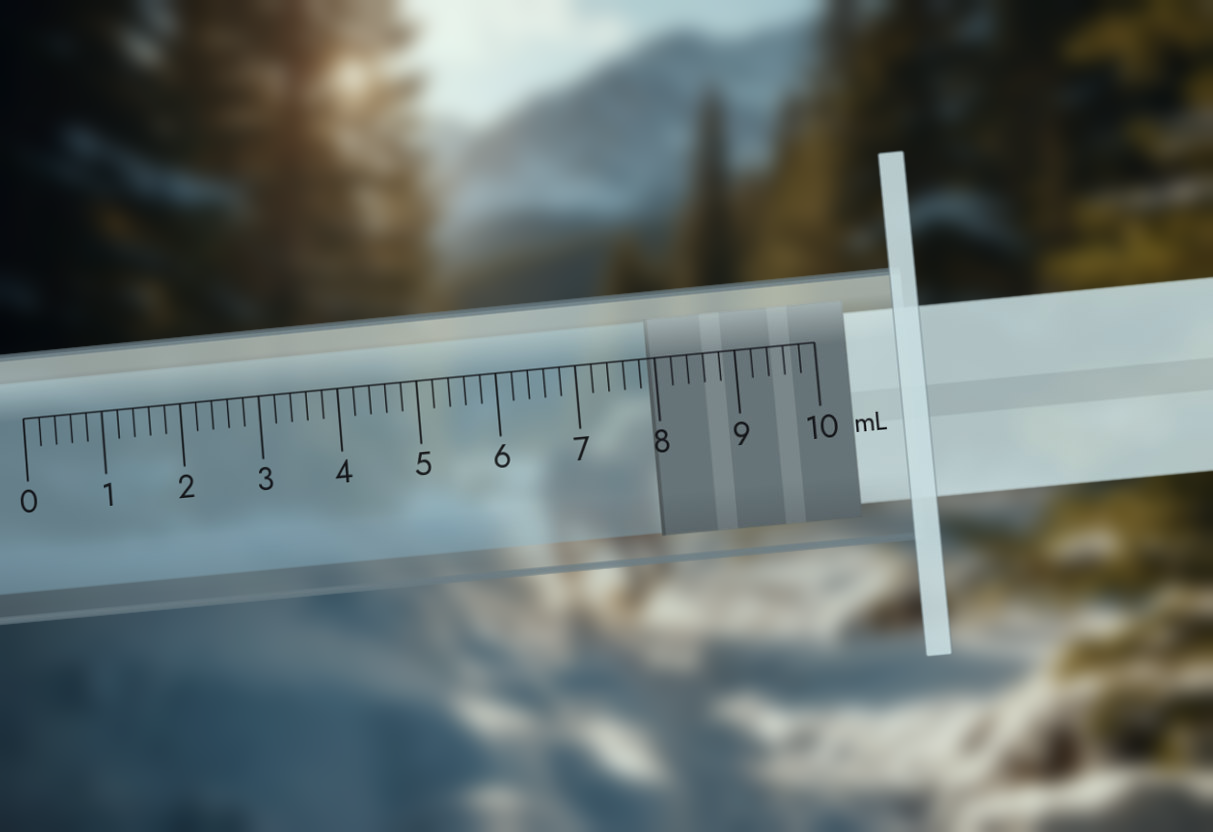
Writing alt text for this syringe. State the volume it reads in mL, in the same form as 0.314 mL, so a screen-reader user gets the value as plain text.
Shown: 7.9 mL
